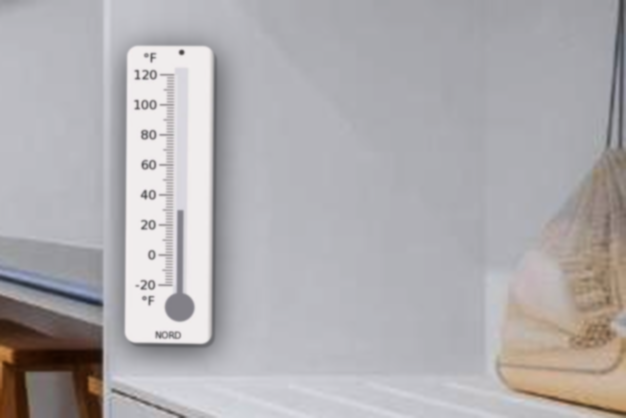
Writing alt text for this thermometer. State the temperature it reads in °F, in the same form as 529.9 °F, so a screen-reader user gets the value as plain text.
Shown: 30 °F
